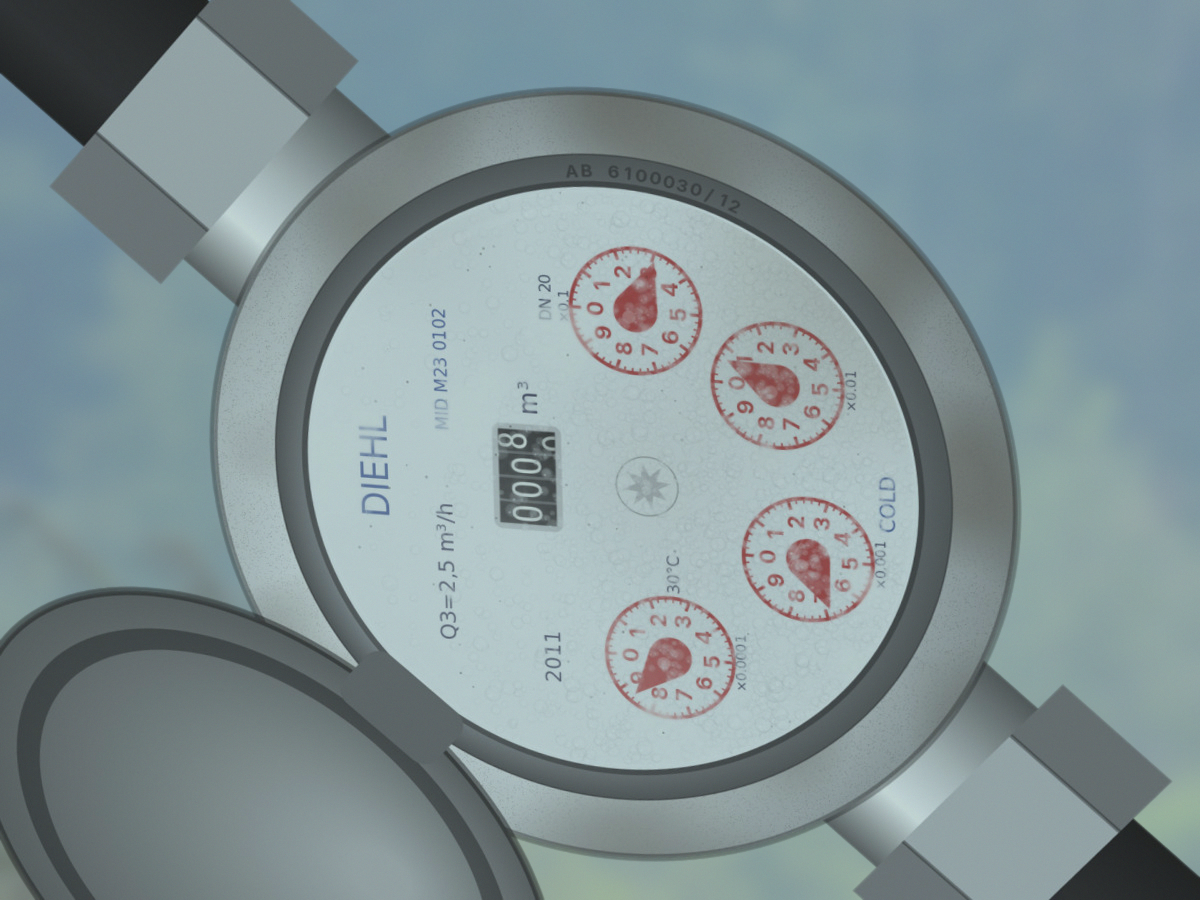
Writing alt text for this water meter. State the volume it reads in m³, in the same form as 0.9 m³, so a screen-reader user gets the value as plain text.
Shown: 8.3068 m³
